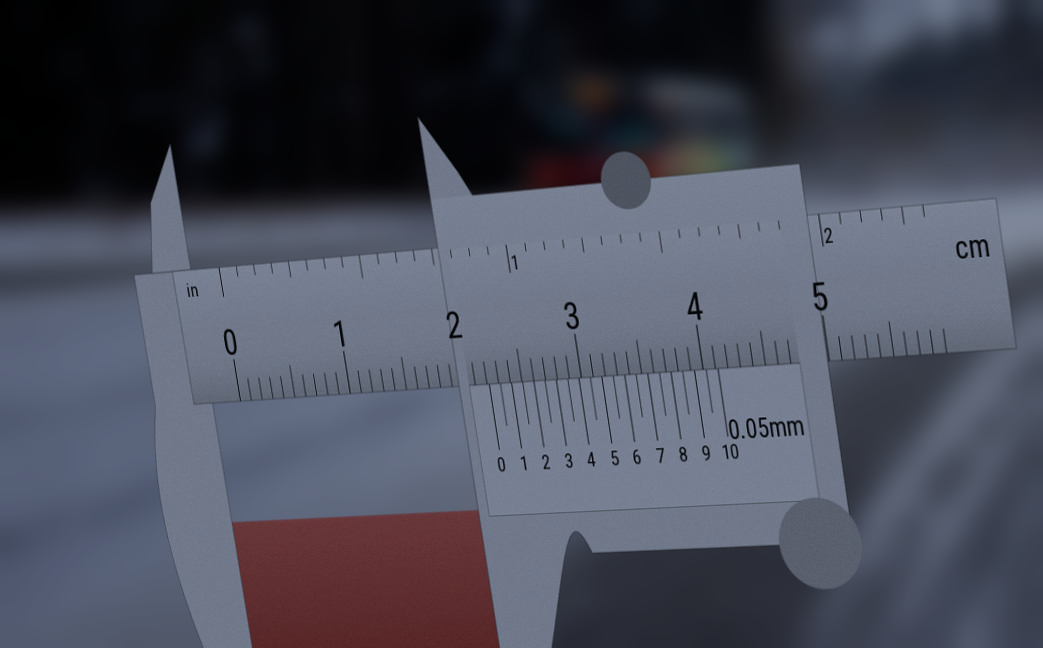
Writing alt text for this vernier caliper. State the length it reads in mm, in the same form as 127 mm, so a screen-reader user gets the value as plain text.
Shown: 22.2 mm
